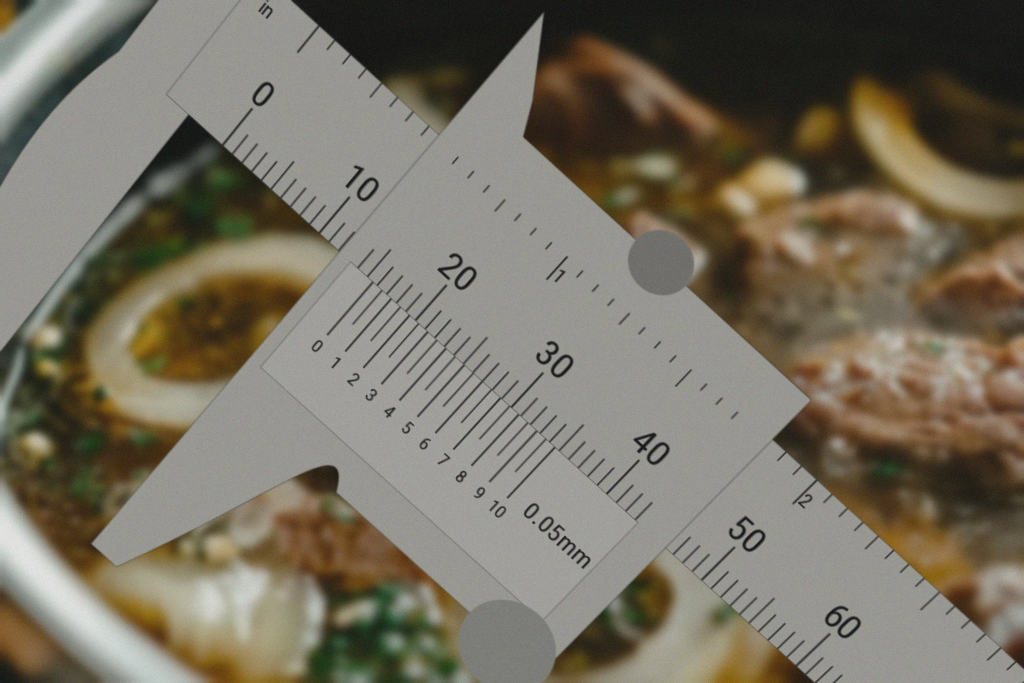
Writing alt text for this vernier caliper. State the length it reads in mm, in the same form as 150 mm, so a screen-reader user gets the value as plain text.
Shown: 15.6 mm
